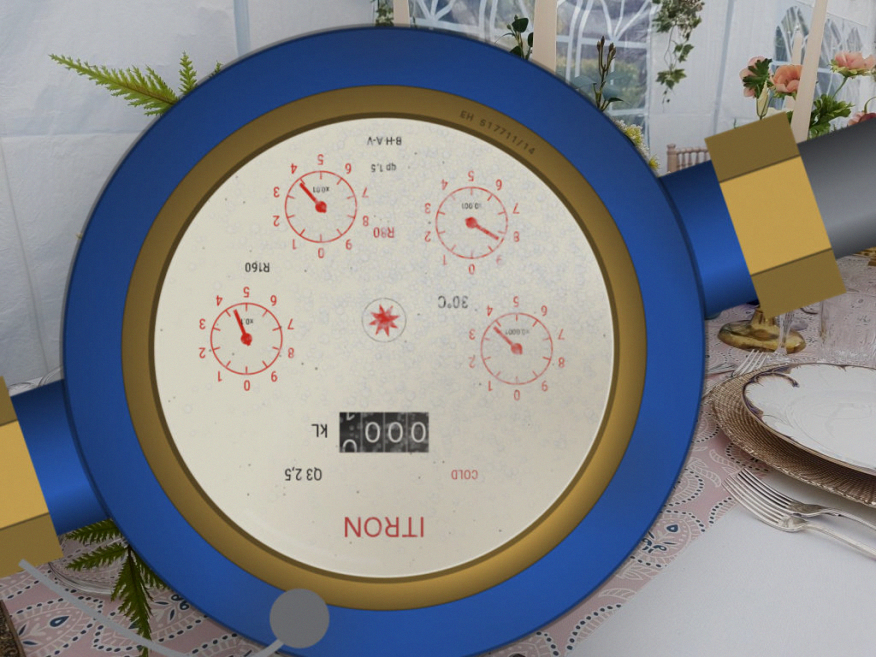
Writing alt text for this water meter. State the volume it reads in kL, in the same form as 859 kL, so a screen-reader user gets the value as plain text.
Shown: 0.4383 kL
